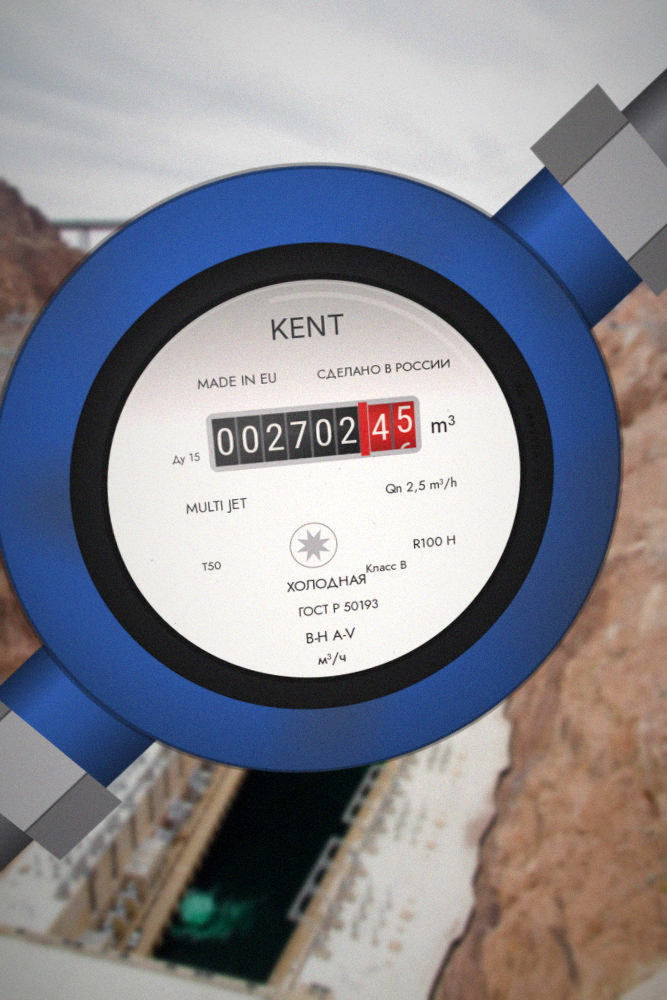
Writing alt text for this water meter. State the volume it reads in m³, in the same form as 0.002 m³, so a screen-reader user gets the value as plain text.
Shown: 2702.45 m³
